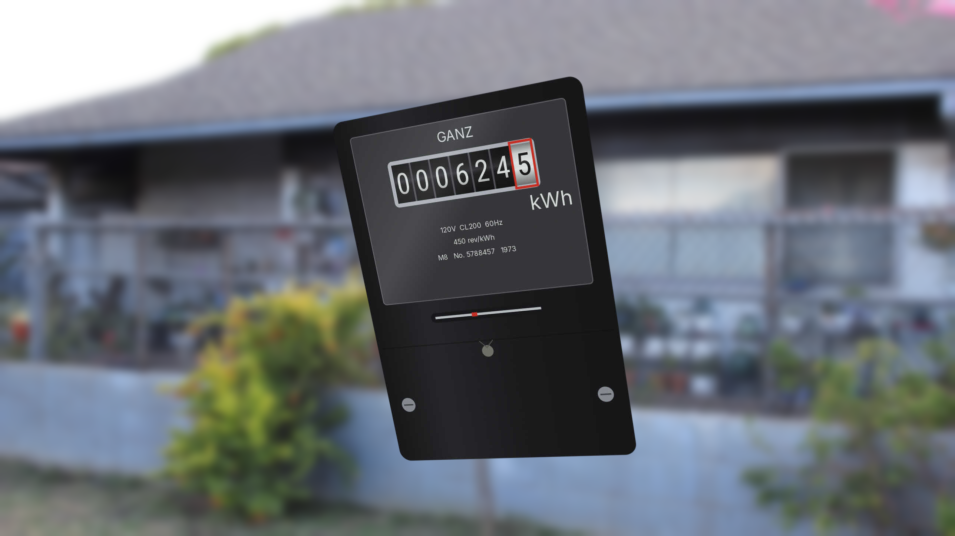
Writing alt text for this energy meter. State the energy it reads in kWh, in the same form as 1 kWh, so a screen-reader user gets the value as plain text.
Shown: 624.5 kWh
